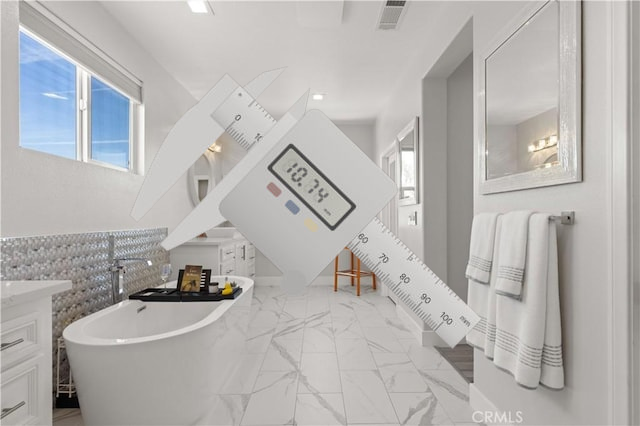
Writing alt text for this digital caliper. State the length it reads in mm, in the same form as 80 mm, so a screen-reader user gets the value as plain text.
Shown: 10.74 mm
